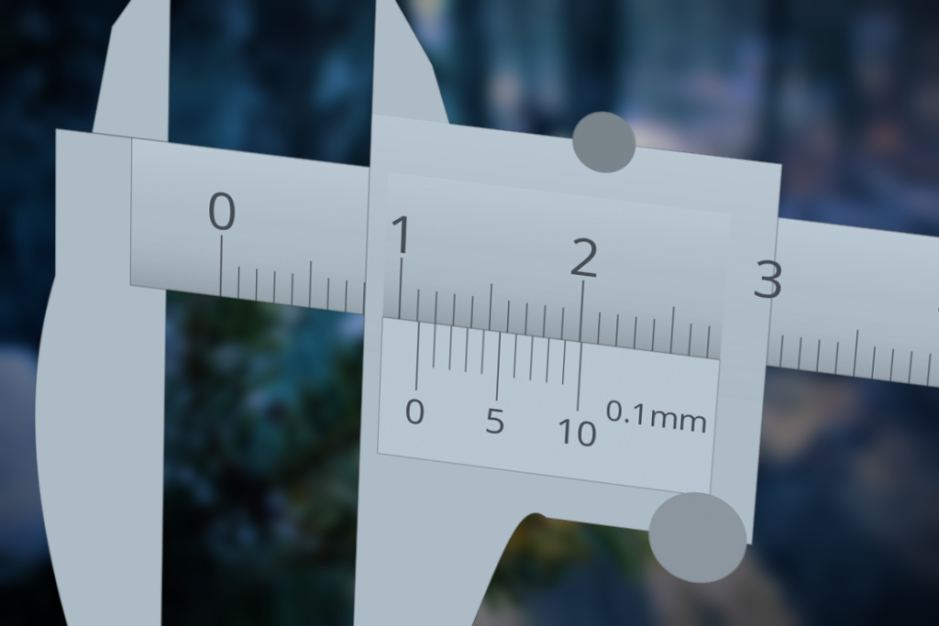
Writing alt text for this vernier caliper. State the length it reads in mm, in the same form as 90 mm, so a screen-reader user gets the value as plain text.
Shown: 11.1 mm
